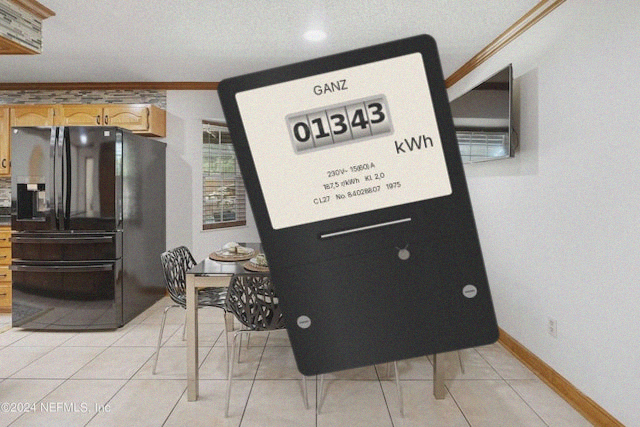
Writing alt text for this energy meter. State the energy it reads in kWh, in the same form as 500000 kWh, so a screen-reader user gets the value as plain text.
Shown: 1343 kWh
